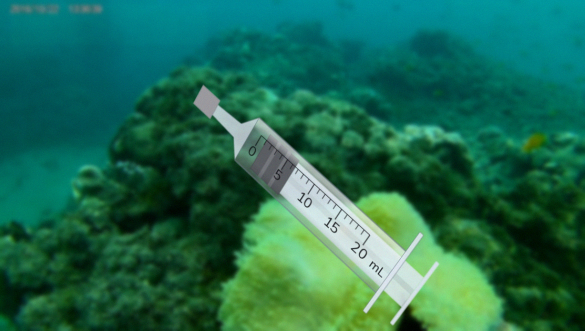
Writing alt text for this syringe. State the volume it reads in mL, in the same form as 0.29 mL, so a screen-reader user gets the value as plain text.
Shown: 1 mL
